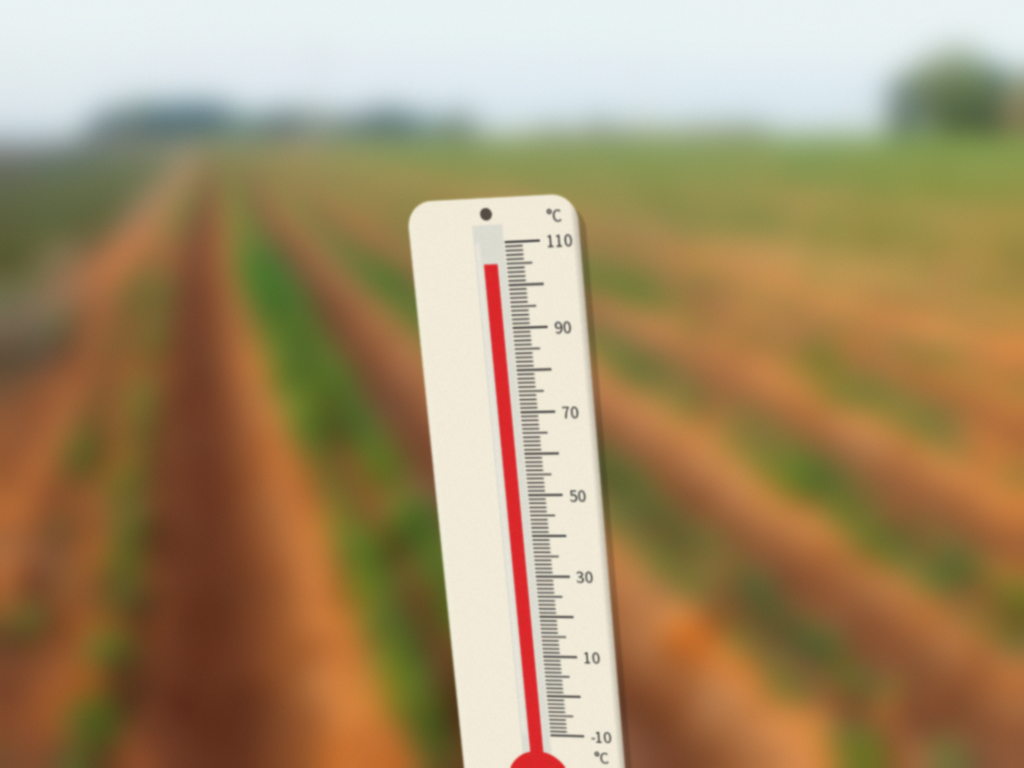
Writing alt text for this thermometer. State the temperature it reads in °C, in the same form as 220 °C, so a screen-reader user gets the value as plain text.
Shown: 105 °C
